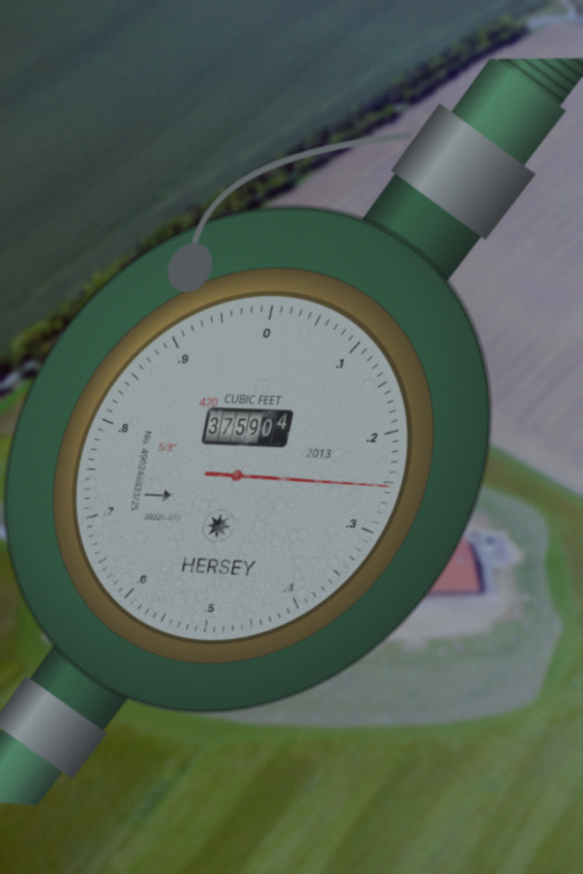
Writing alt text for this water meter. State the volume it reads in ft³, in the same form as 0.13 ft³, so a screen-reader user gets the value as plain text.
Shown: 375904.25 ft³
